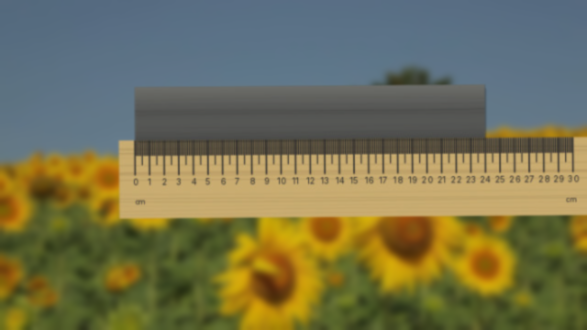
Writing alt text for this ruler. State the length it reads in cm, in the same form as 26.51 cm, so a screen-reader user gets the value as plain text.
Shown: 24 cm
